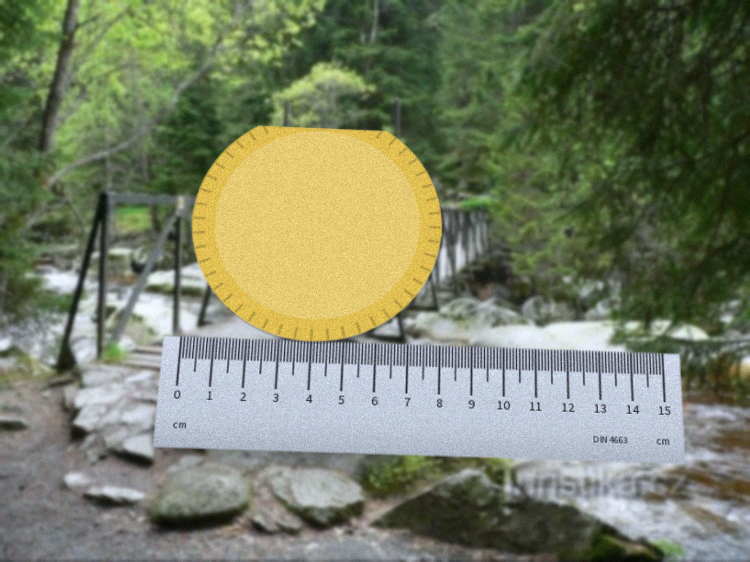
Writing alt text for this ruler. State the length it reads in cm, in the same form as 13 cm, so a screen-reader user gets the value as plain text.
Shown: 8 cm
